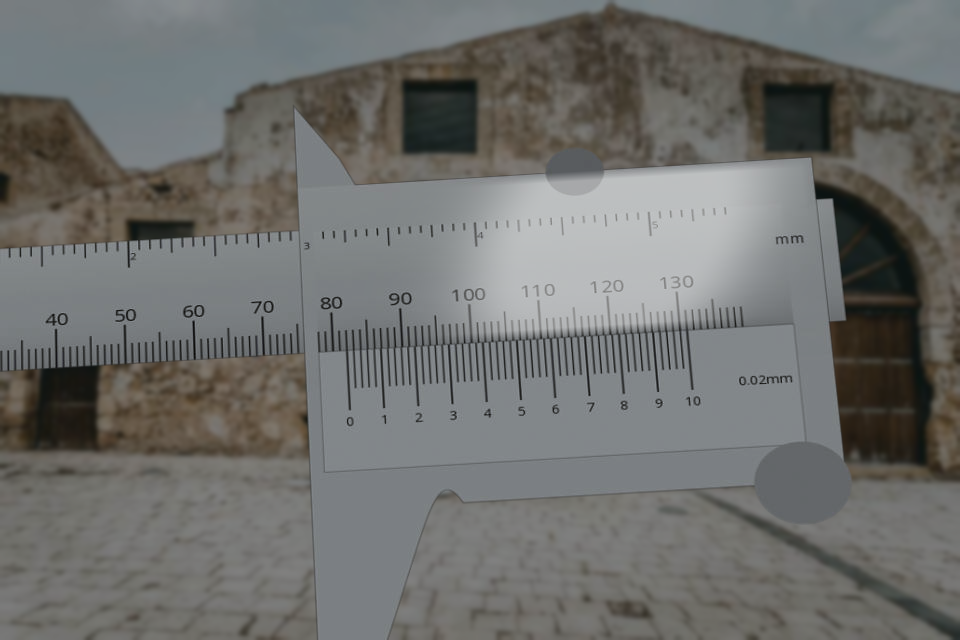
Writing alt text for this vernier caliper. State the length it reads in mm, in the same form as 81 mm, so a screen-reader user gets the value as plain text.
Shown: 82.0 mm
